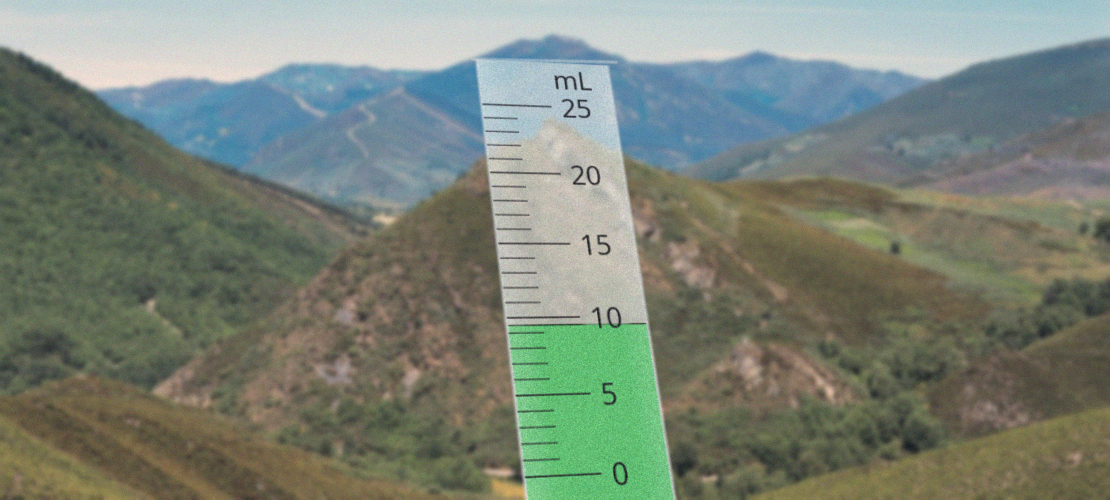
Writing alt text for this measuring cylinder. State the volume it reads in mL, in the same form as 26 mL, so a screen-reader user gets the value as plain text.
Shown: 9.5 mL
